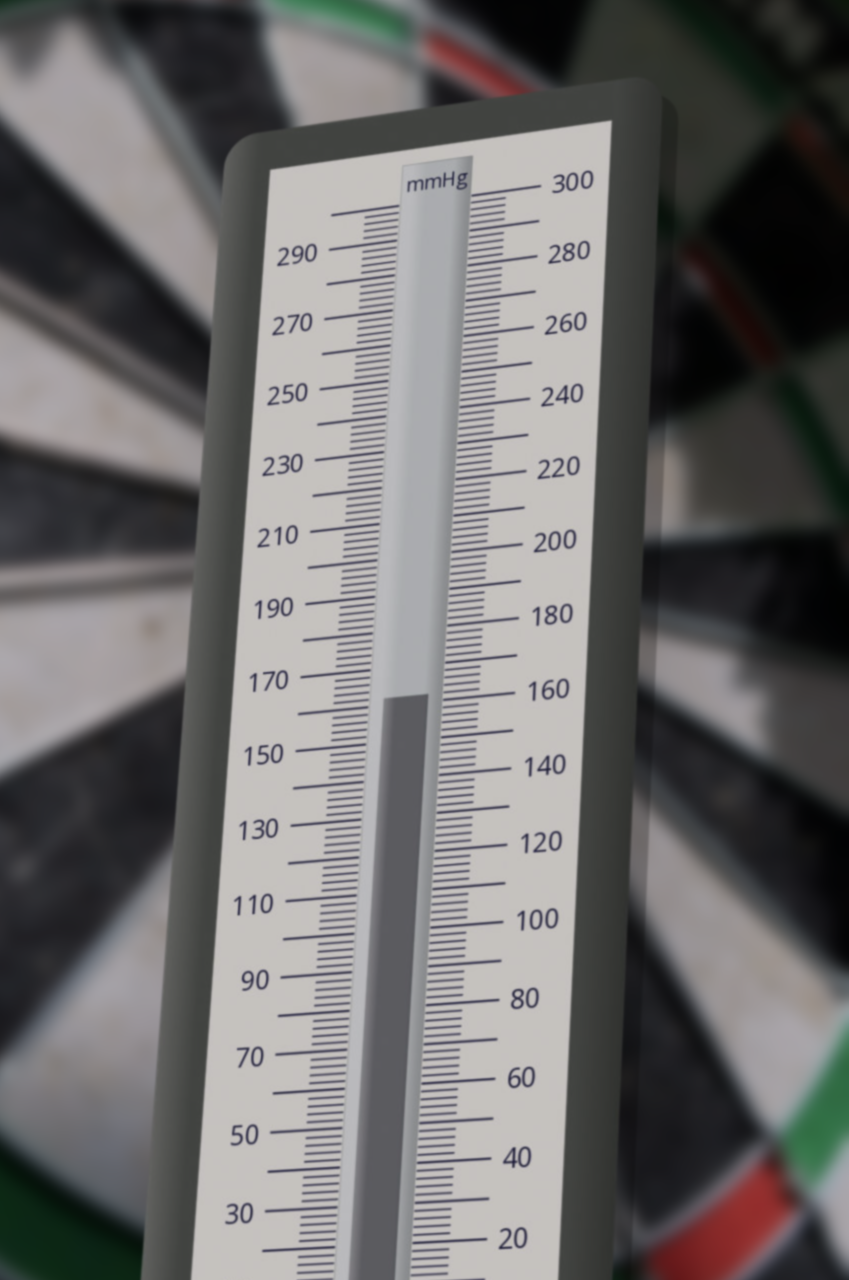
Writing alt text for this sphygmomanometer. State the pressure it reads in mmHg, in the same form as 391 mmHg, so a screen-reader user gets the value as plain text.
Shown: 162 mmHg
